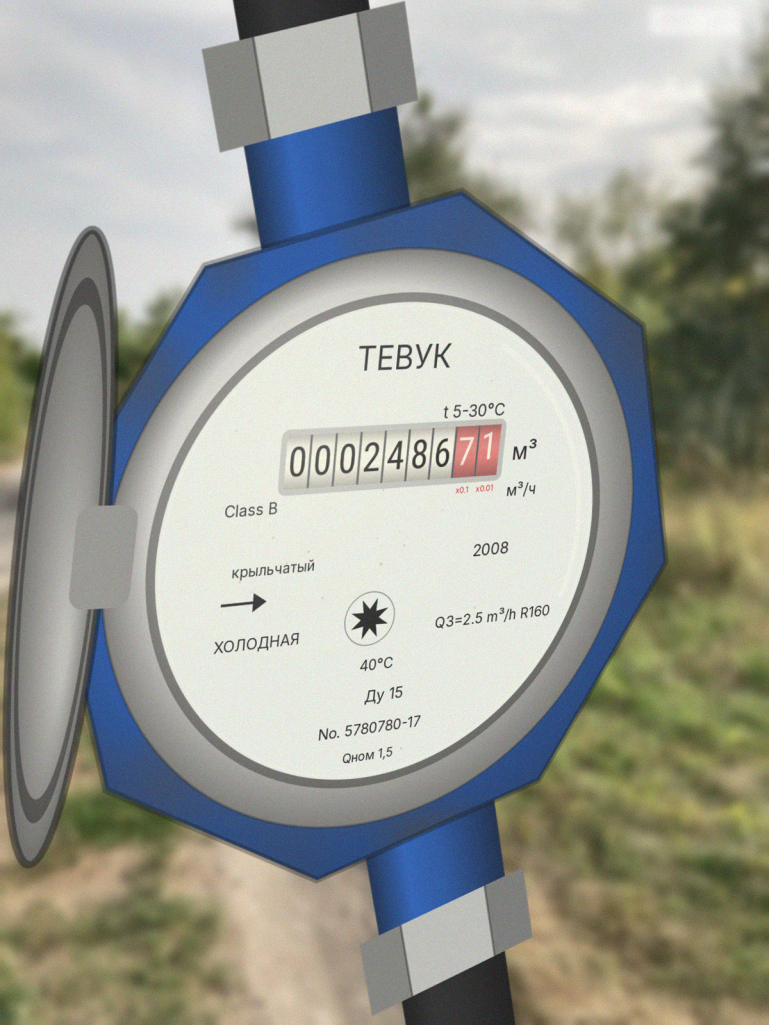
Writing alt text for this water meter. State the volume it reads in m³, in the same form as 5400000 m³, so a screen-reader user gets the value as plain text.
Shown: 2486.71 m³
